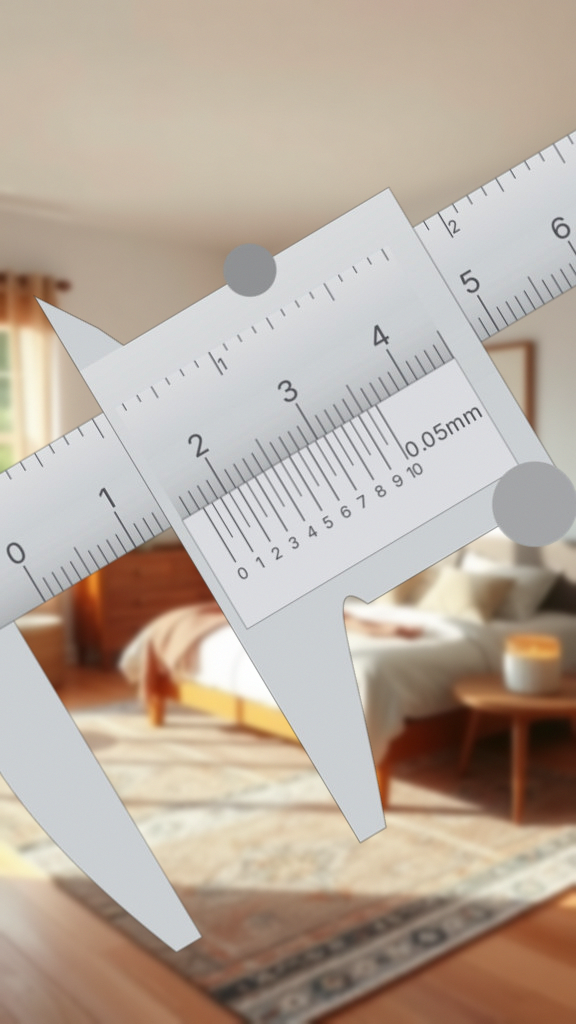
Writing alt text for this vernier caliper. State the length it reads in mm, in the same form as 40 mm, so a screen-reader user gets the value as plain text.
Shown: 17.4 mm
